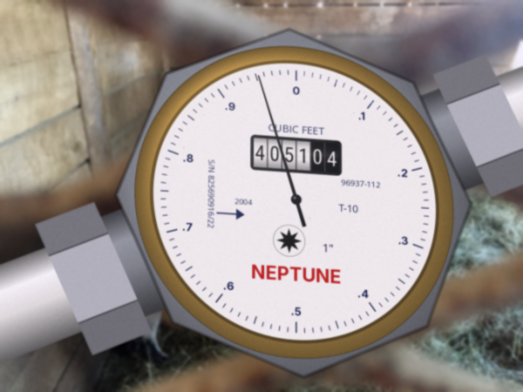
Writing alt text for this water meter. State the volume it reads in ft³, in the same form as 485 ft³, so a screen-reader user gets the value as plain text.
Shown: 405103.95 ft³
